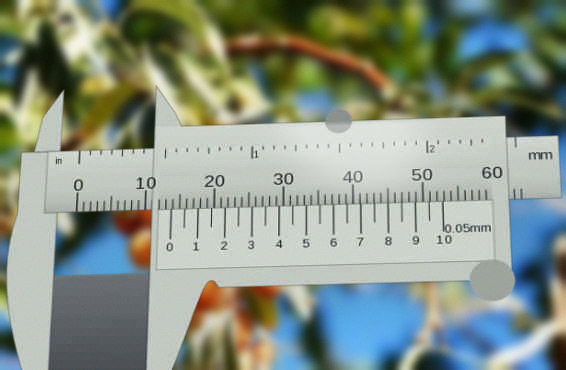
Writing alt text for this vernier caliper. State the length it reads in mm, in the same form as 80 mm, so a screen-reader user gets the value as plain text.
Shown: 13.8 mm
